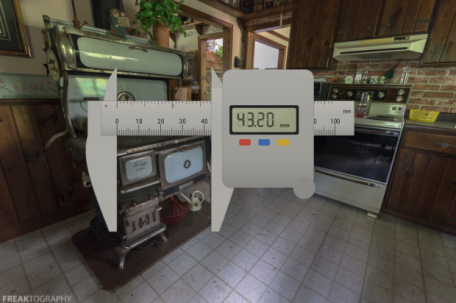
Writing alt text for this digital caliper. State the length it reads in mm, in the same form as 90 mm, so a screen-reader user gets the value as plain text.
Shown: 43.20 mm
